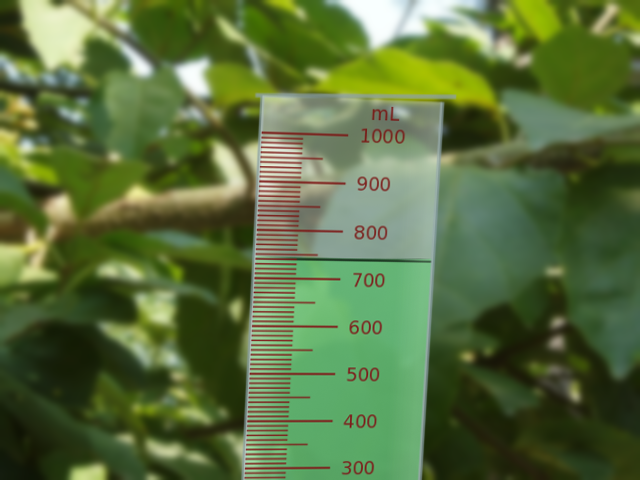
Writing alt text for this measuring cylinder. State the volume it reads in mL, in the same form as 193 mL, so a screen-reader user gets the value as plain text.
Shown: 740 mL
